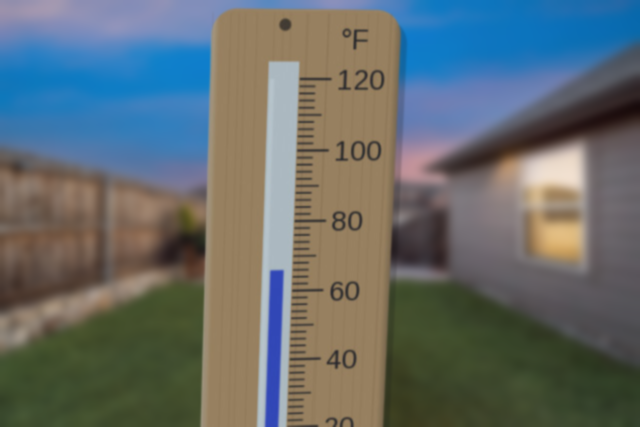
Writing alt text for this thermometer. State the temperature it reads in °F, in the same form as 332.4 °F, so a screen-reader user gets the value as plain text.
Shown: 66 °F
